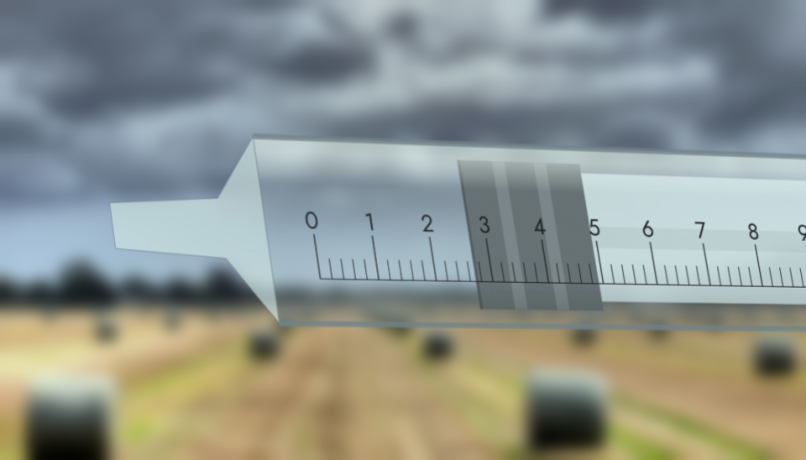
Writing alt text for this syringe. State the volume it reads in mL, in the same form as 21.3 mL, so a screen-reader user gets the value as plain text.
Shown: 2.7 mL
